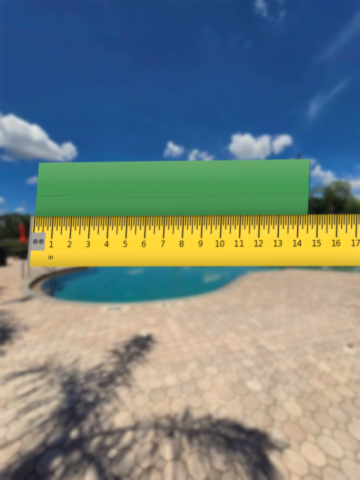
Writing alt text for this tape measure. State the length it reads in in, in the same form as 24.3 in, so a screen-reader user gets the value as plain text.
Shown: 14.5 in
